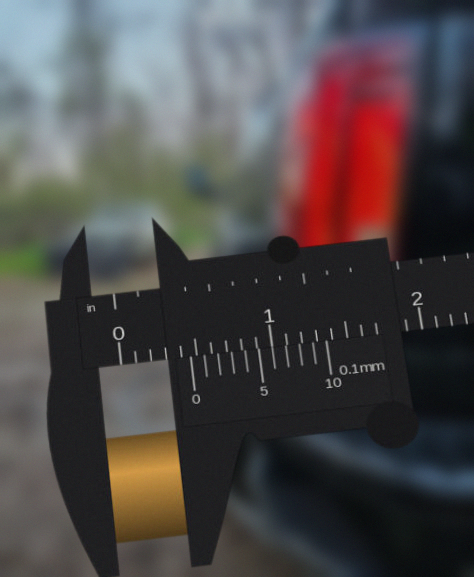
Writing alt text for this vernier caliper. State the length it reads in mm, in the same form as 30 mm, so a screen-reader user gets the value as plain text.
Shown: 4.6 mm
